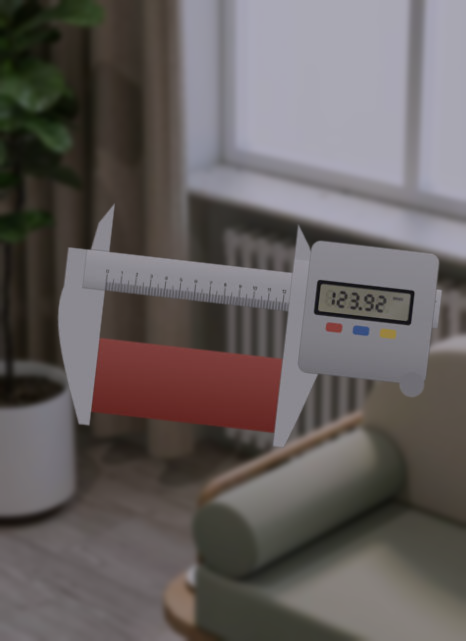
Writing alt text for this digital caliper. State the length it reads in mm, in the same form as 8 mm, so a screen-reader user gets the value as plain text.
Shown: 123.92 mm
